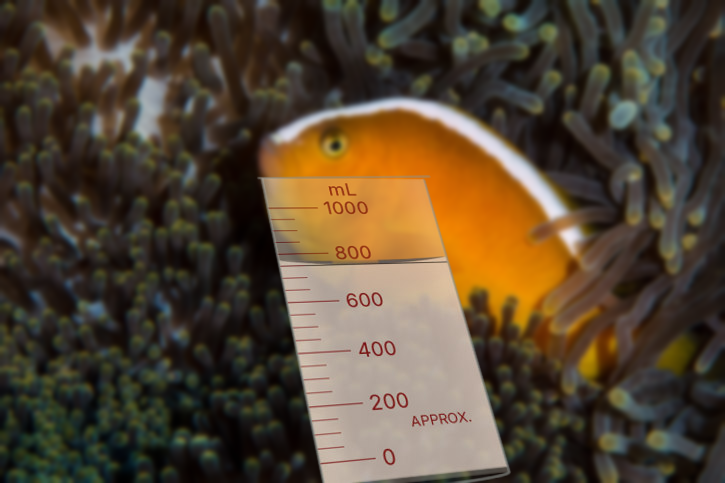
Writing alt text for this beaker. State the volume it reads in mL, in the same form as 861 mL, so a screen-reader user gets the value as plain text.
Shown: 750 mL
